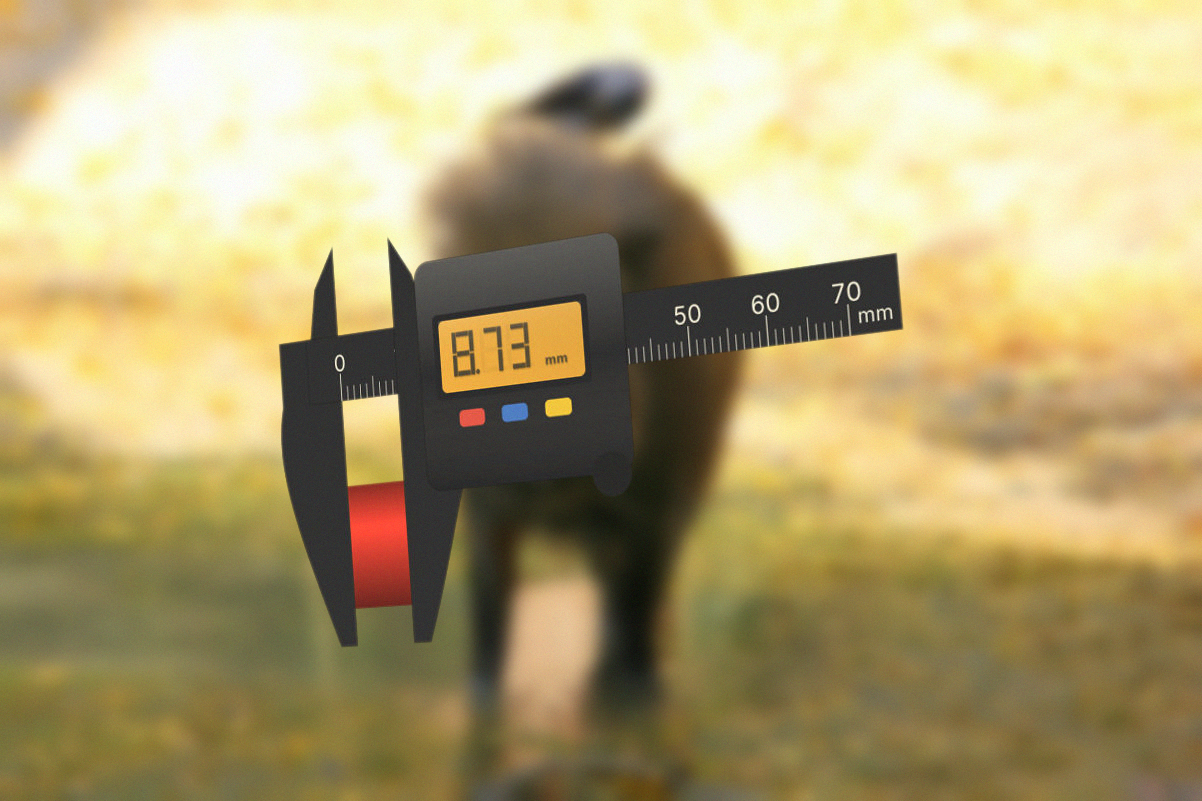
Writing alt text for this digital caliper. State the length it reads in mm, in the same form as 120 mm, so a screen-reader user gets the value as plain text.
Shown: 8.73 mm
